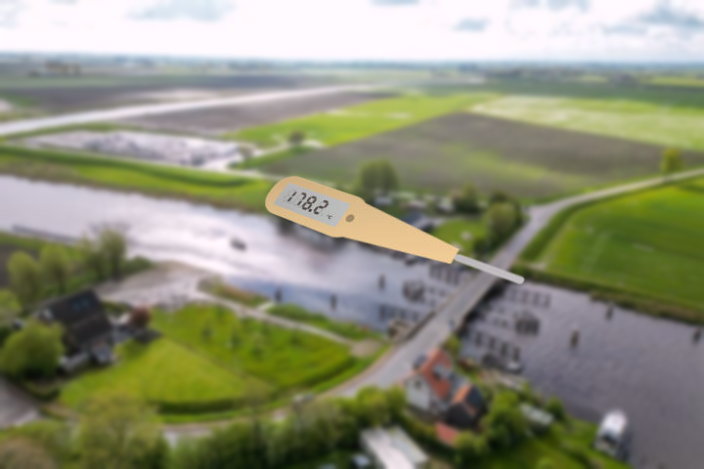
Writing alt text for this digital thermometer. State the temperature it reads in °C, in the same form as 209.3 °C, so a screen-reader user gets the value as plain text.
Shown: 178.2 °C
